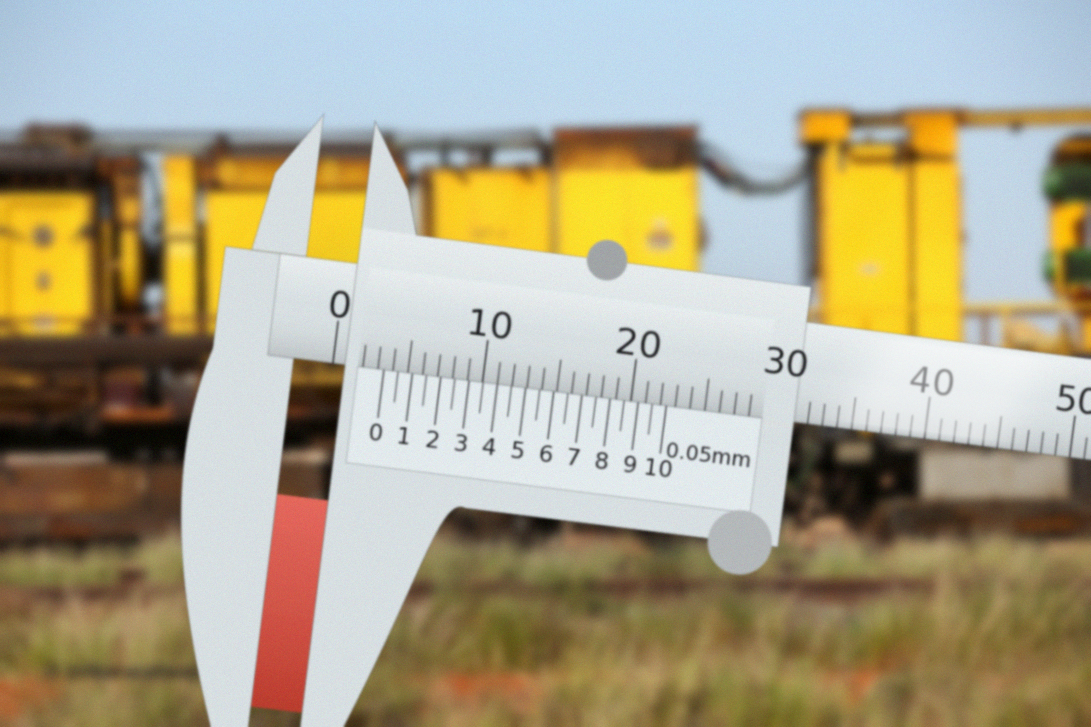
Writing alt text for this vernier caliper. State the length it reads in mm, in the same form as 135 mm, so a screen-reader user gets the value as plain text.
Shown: 3.4 mm
